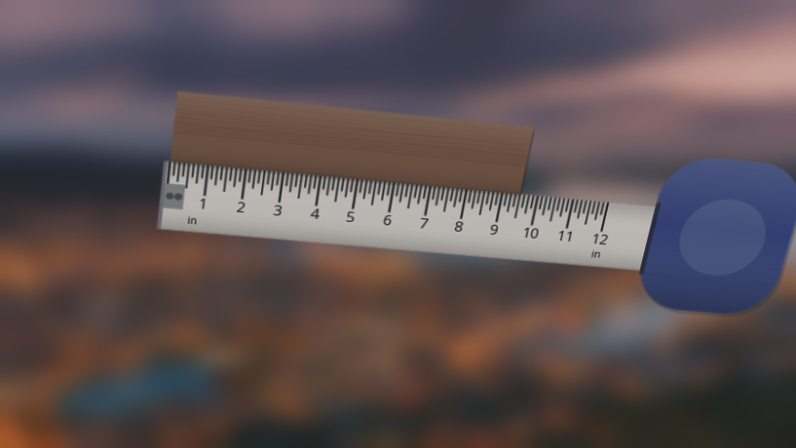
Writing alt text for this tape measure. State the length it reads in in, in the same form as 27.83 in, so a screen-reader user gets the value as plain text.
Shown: 9.5 in
